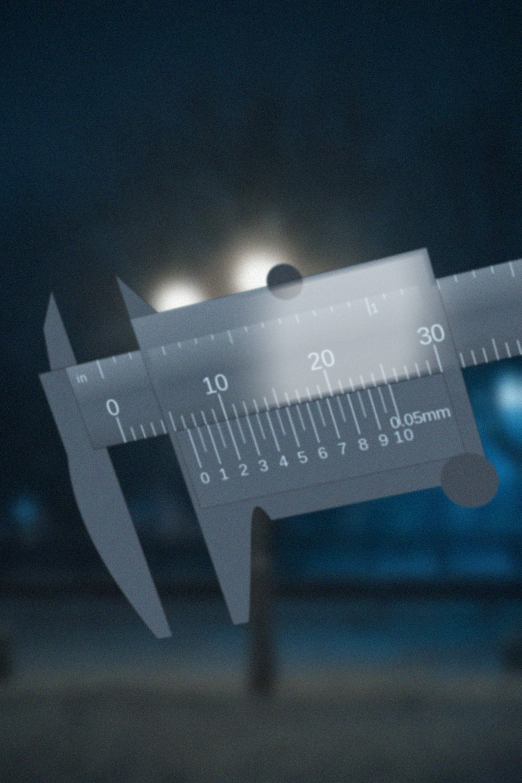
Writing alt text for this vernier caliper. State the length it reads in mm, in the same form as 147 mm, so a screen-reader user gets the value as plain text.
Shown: 6.2 mm
